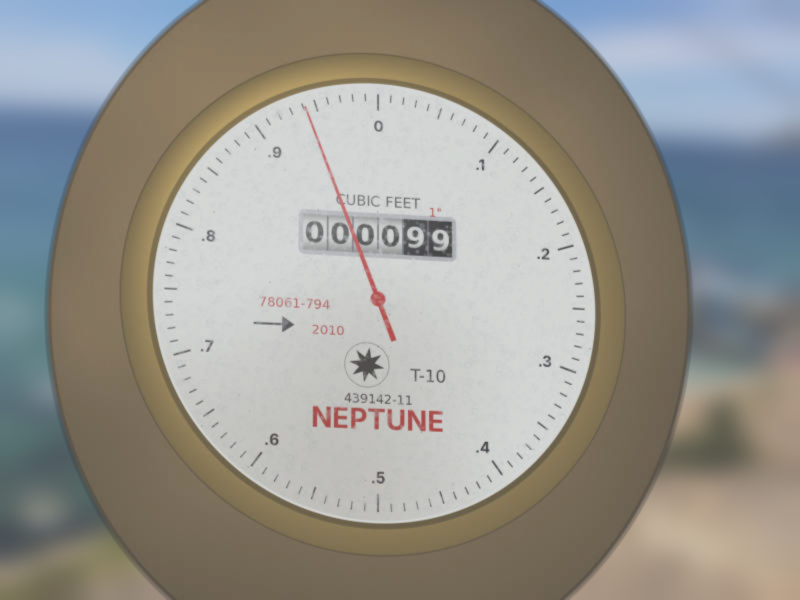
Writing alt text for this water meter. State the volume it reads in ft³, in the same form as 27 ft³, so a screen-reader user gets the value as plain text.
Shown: 98.94 ft³
